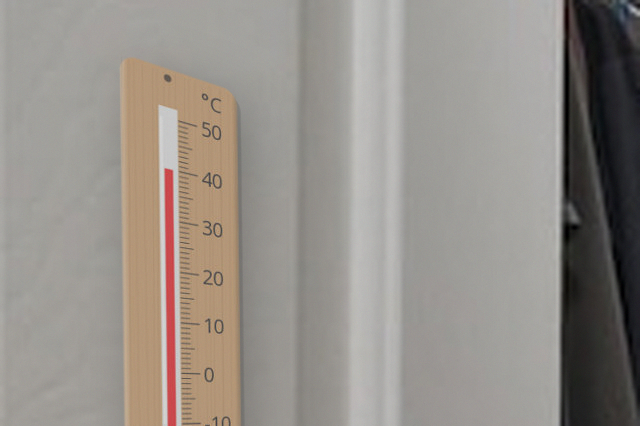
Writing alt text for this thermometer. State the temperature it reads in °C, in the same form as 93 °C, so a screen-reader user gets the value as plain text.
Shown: 40 °C
